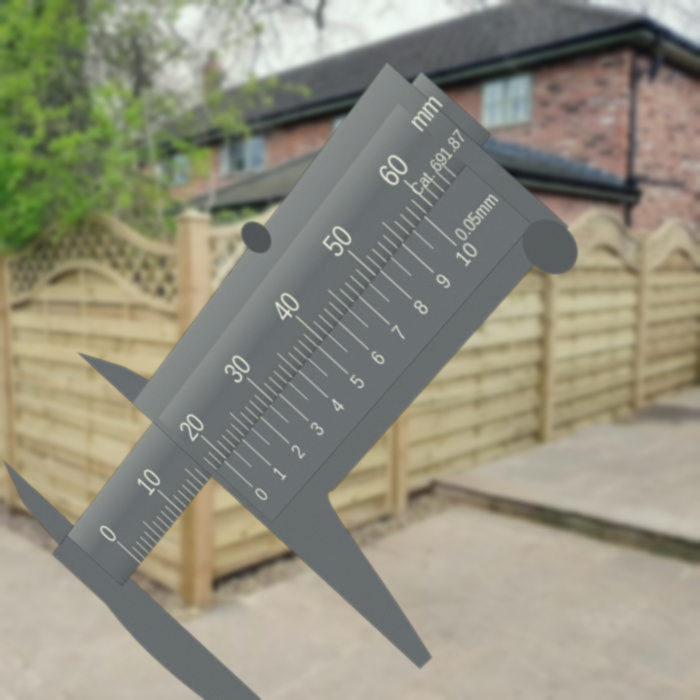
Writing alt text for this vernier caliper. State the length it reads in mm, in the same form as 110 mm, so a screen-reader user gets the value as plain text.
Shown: 19.6 mm
